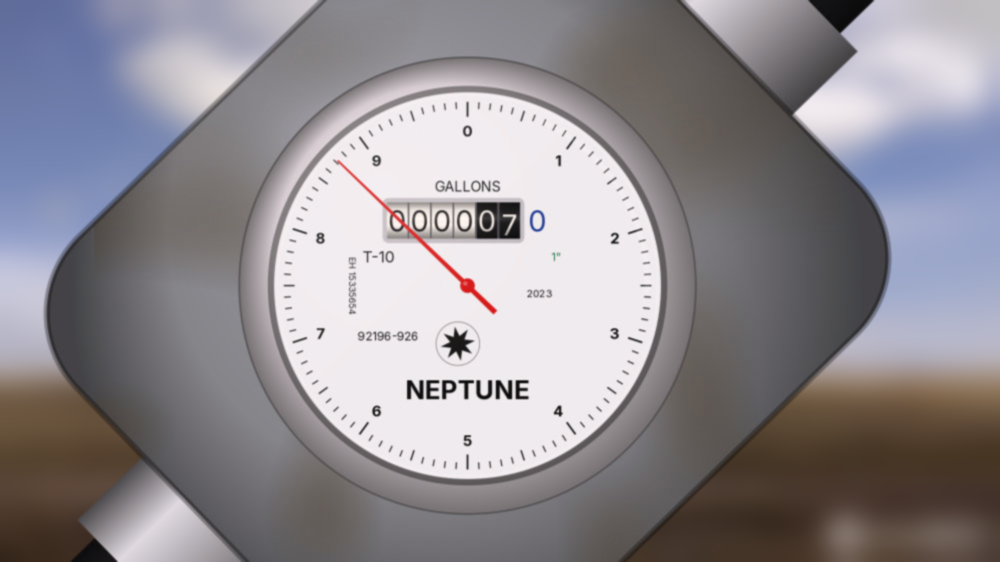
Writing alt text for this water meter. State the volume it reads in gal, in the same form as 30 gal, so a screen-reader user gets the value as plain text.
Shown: 68.7 gal
